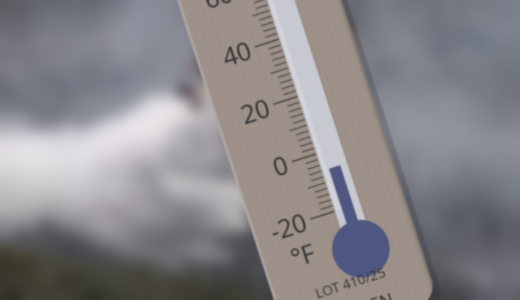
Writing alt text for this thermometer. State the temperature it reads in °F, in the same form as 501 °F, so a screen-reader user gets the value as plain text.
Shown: -6 °F
